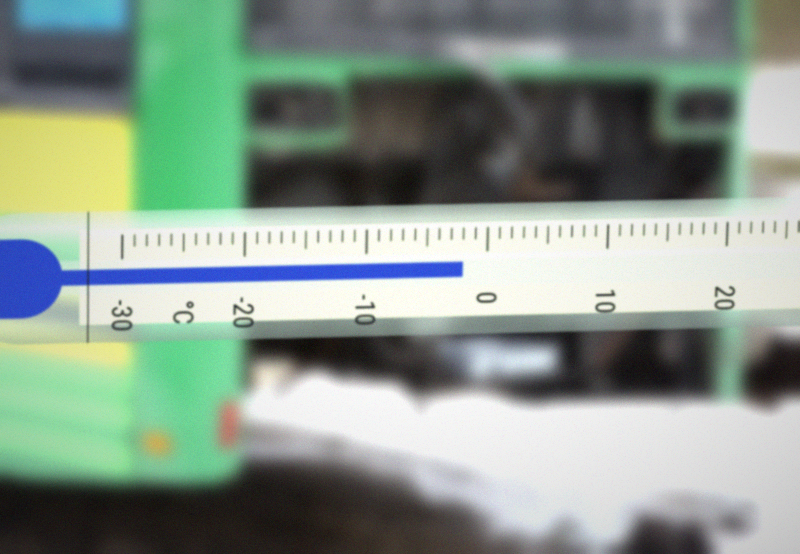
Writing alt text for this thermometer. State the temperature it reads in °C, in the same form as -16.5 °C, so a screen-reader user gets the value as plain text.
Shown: -2 °C
